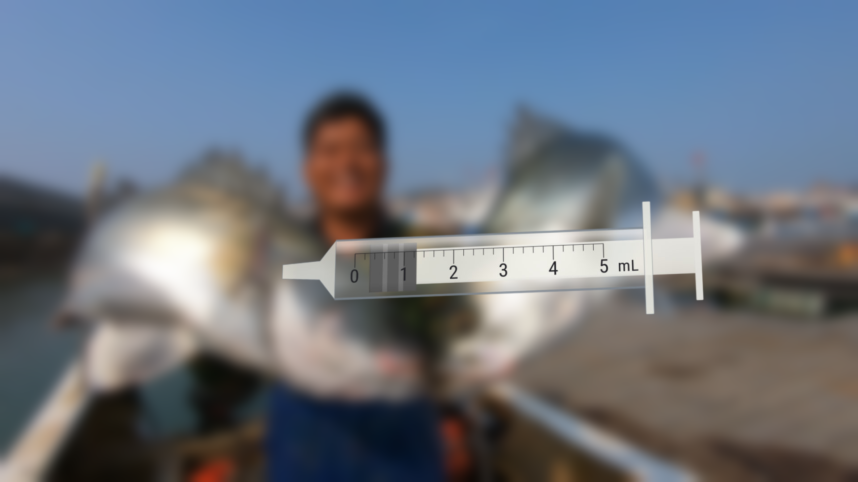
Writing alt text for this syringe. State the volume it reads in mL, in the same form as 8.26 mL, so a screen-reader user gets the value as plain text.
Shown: 0.3 mL
